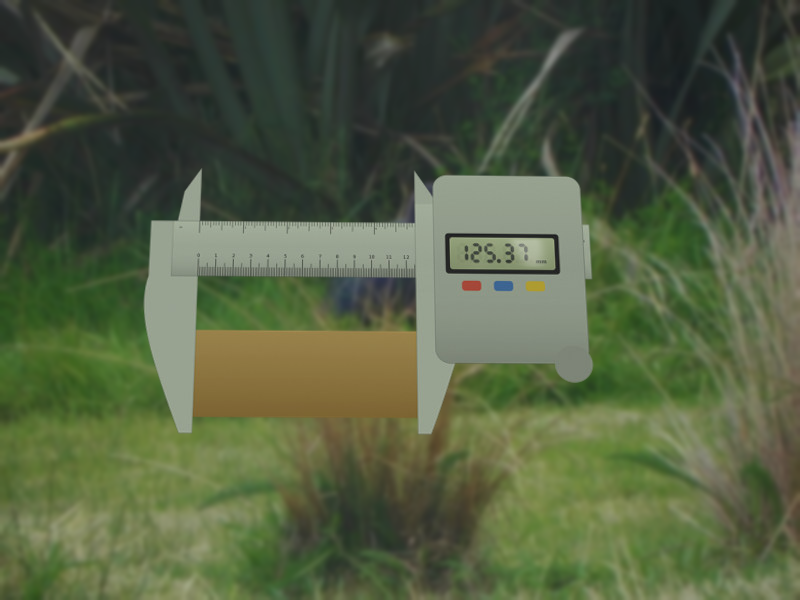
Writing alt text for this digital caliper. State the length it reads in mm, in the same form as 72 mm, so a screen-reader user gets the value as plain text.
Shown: 125.37 mm
